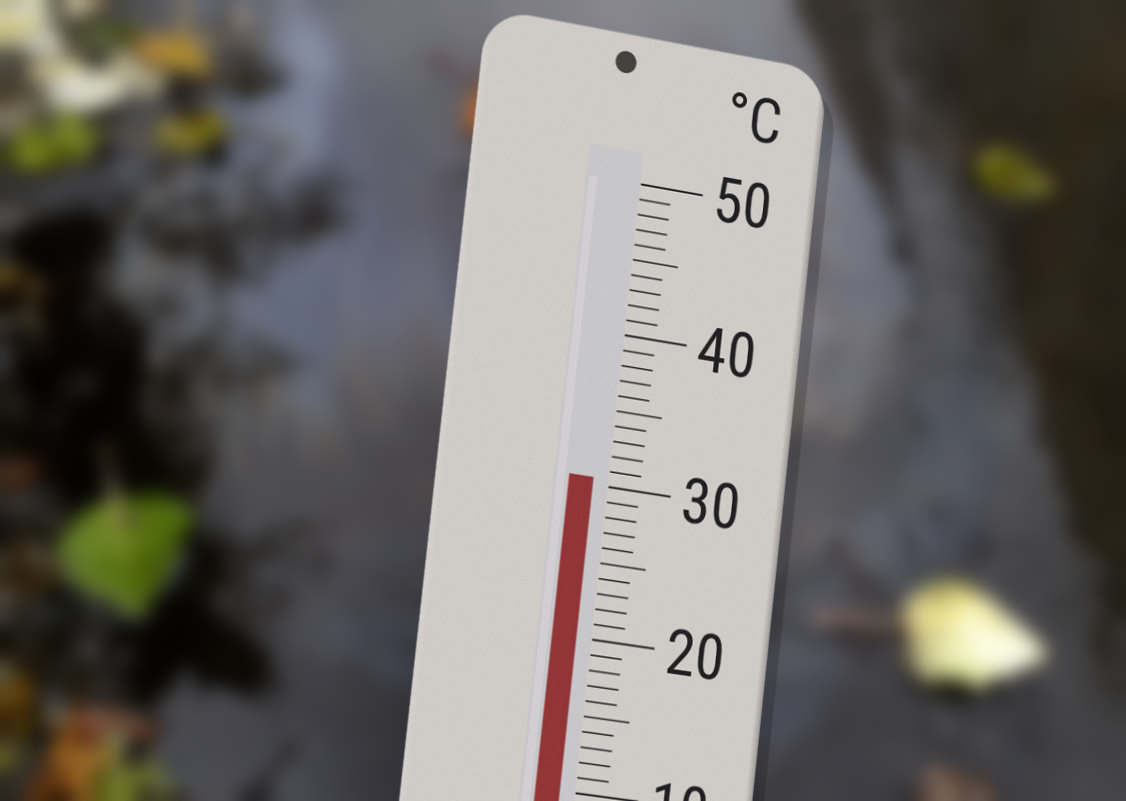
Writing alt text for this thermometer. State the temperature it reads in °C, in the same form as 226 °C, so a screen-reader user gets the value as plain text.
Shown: 30.5 °C
